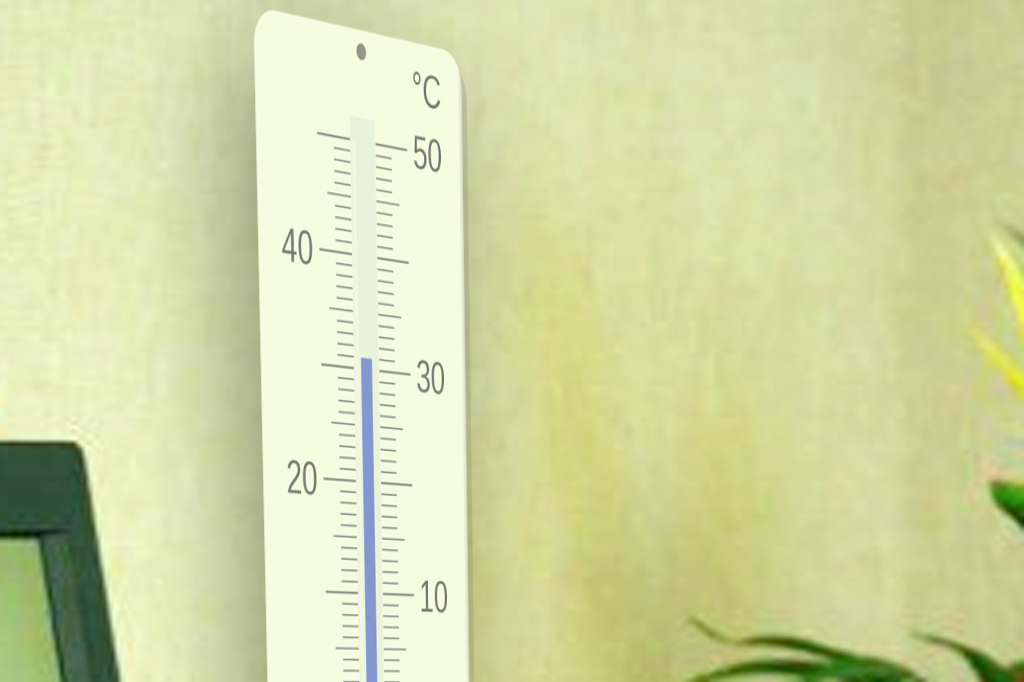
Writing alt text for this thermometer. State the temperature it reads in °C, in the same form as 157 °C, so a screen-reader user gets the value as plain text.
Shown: 31 °C
